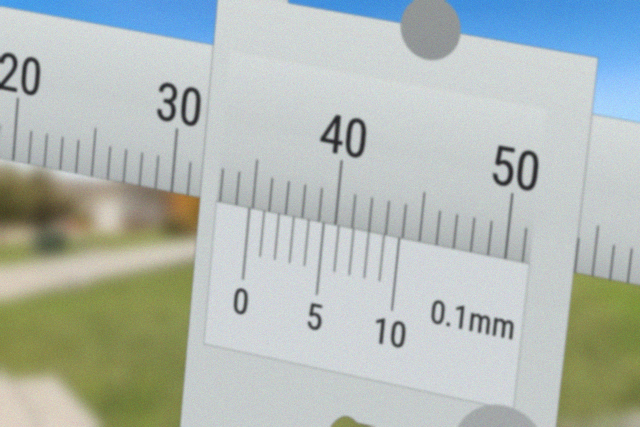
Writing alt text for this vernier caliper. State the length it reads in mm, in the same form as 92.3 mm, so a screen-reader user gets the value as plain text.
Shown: 34.8 mm
